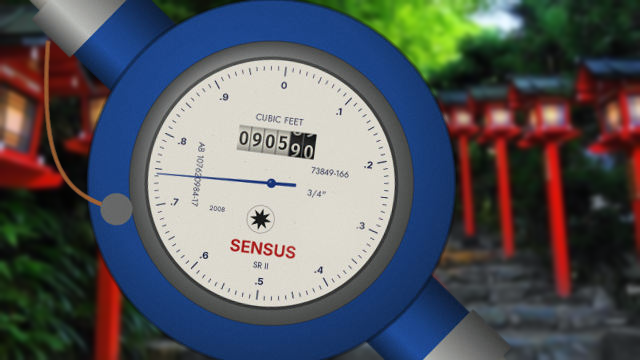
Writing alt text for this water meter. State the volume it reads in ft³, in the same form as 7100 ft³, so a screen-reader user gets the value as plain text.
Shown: 90589.74 ft³
